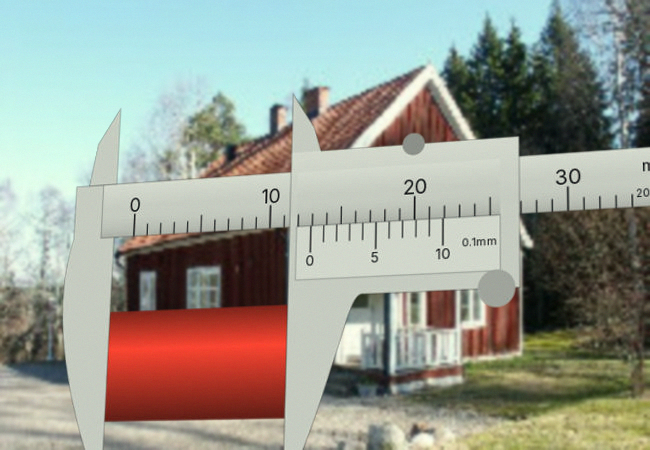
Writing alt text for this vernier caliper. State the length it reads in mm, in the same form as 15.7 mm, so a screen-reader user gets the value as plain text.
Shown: 12.9 mm
